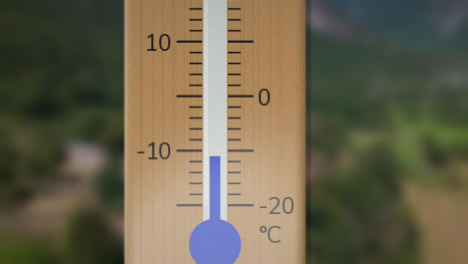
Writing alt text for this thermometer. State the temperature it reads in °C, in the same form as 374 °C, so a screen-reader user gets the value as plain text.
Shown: -11 °C
